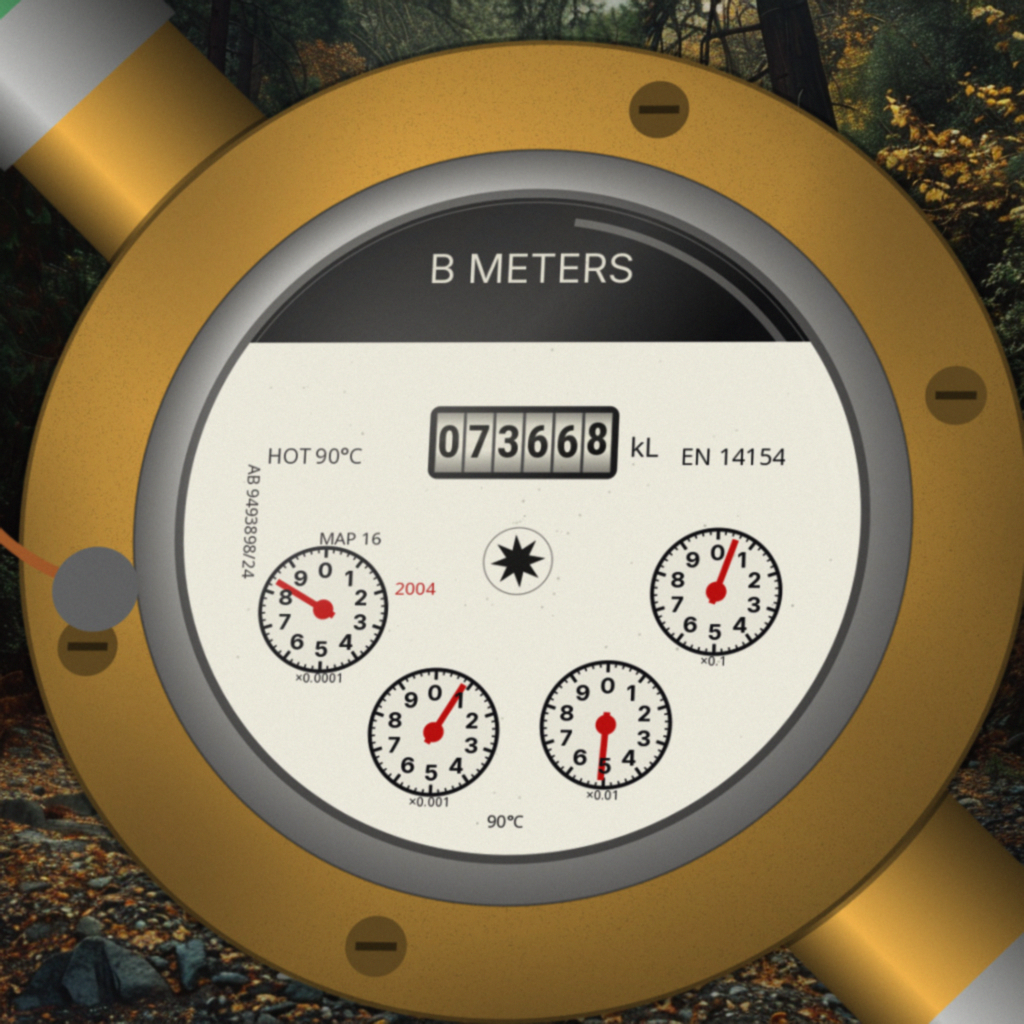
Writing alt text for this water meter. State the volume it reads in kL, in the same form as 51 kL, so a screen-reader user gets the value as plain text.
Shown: 73668.0508 kL
